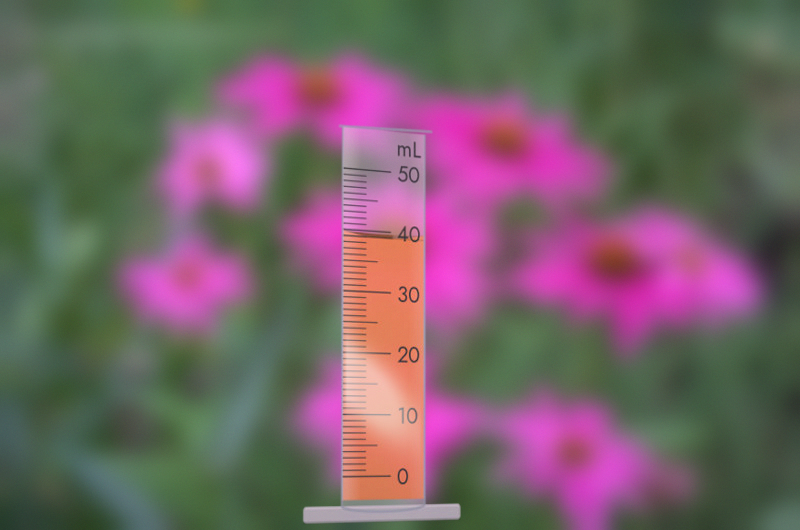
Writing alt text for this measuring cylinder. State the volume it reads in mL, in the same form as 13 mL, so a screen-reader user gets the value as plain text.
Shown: 39 mL
